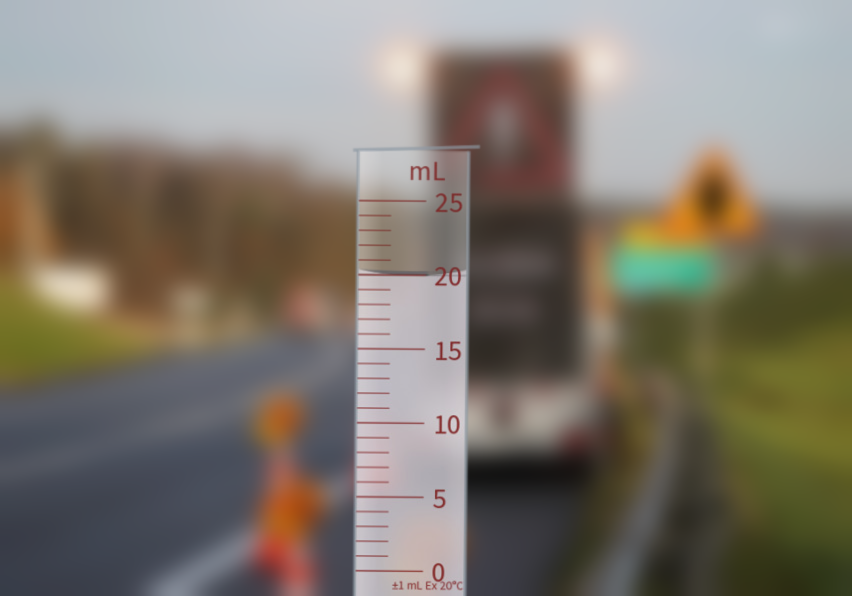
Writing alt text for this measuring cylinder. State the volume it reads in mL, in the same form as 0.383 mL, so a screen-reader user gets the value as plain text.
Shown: 20 mL
